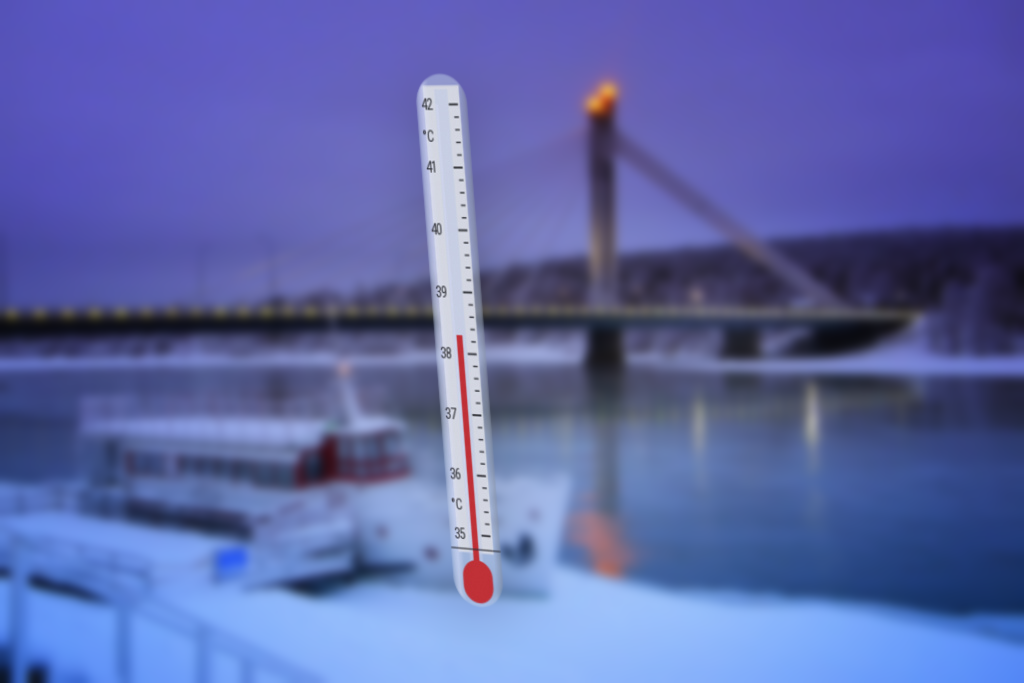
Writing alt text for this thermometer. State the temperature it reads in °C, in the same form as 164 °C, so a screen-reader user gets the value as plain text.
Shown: 38.3 °C
